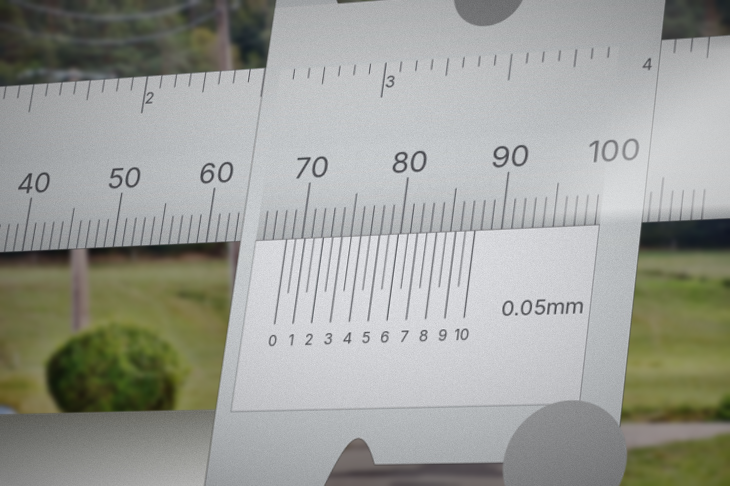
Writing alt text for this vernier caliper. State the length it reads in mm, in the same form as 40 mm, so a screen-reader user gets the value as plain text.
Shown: 68.4 mm
